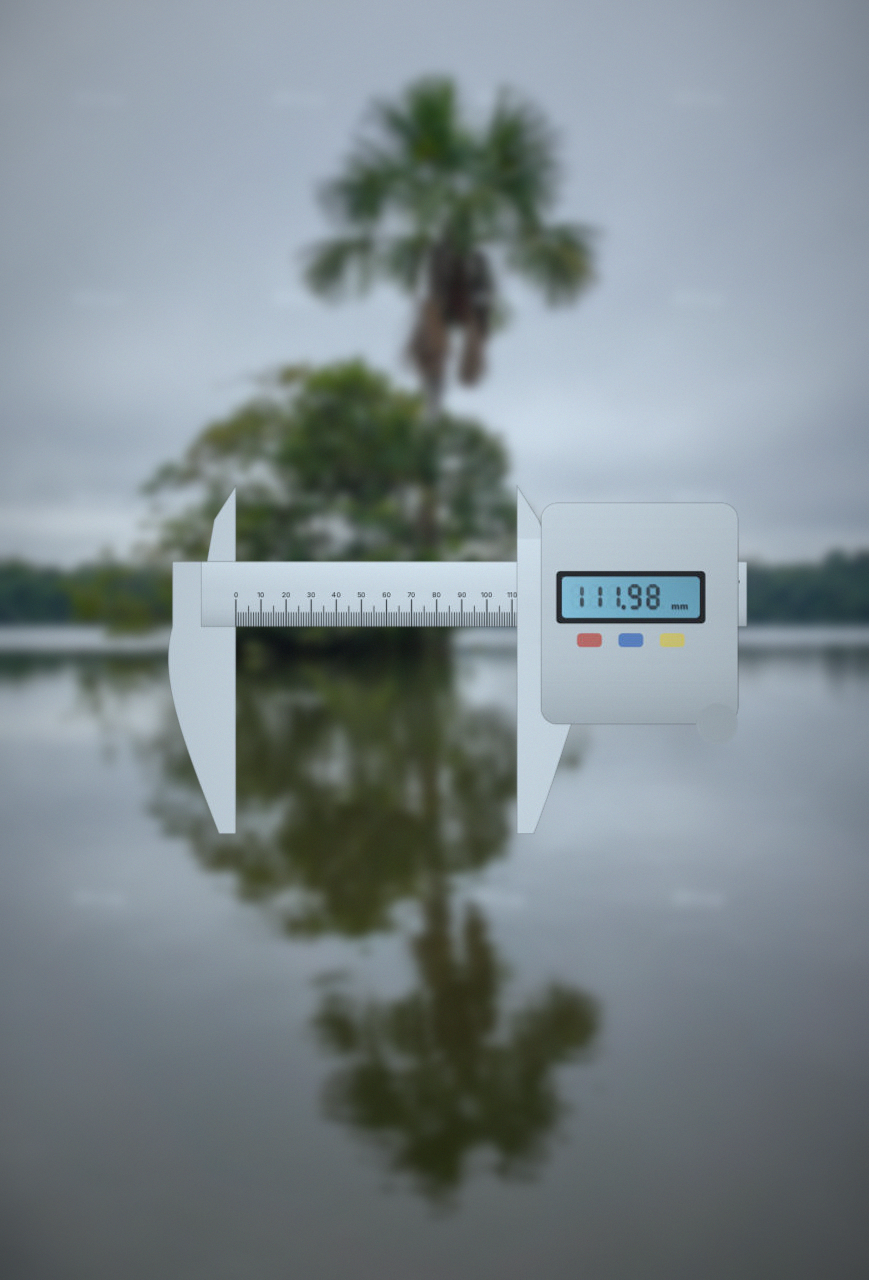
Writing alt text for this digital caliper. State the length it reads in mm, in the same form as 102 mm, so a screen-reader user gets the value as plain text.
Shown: 111.98 mm
